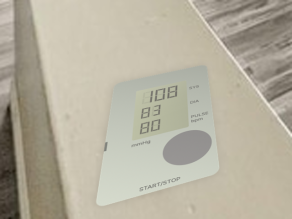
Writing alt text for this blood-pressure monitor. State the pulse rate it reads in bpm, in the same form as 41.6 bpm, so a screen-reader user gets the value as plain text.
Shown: 80 bpm
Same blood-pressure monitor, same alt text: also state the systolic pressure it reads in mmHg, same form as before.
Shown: 108 mmHg
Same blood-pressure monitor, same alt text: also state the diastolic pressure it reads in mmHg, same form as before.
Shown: 83 mmHg
